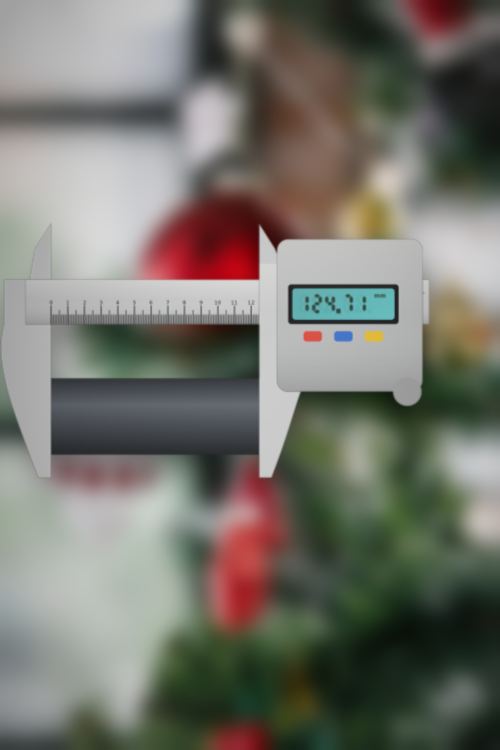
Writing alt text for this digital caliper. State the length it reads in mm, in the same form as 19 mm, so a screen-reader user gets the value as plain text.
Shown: 124.71 mm
